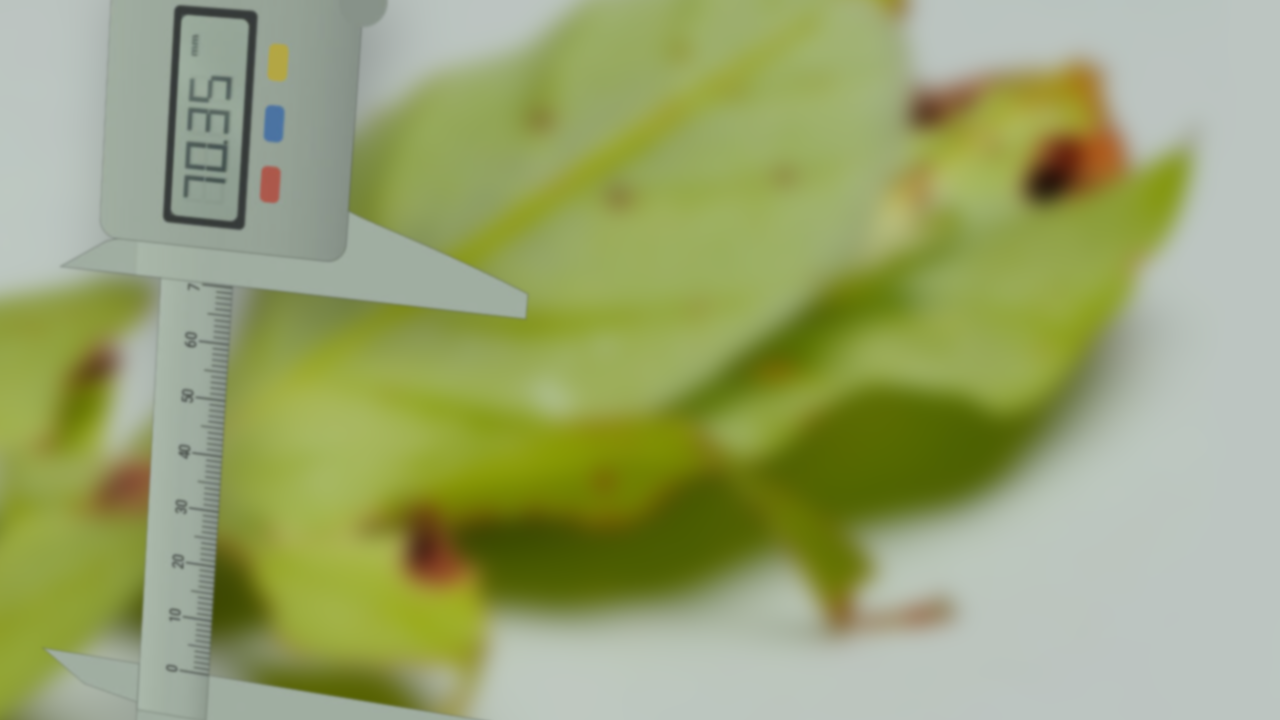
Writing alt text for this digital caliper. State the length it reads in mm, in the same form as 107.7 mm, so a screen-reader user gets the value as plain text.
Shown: 70.35 mm
